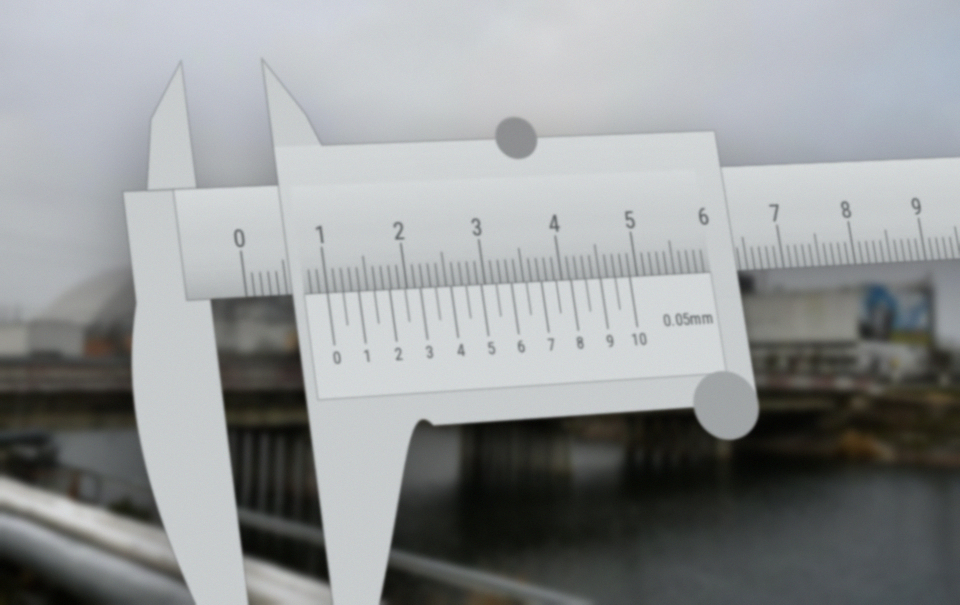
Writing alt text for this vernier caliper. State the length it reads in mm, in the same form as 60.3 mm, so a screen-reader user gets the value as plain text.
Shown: 10.0 mm
